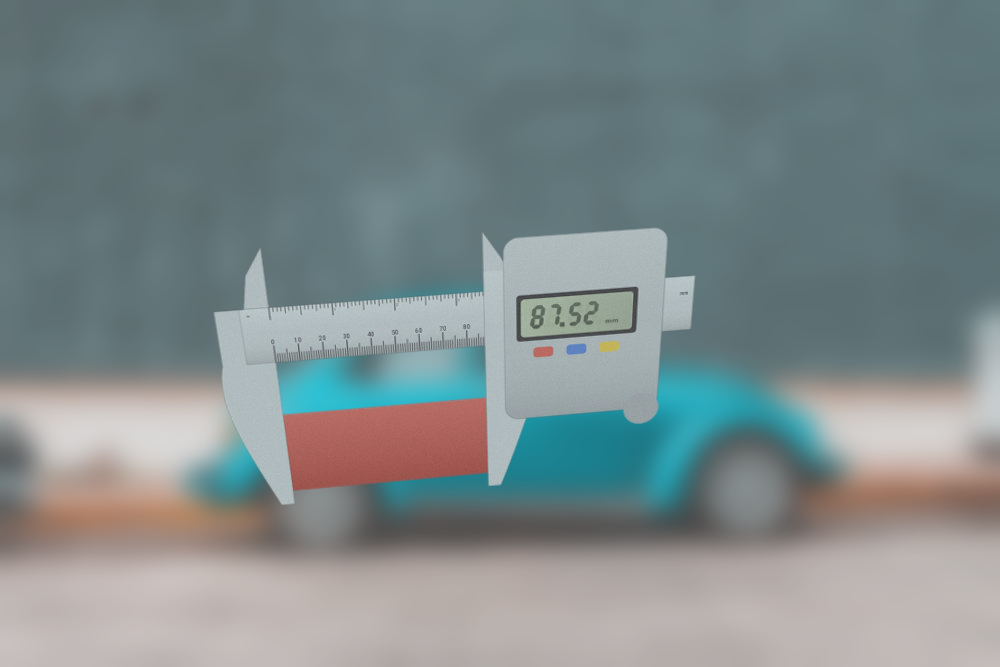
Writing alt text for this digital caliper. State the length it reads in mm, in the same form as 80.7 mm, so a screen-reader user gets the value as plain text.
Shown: 87.52 mm
